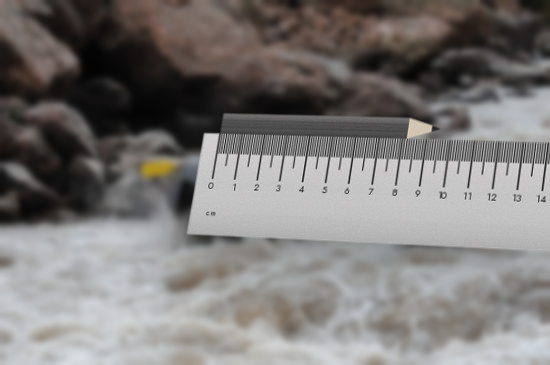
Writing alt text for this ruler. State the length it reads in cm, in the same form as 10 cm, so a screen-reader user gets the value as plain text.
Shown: 9.5 cm
